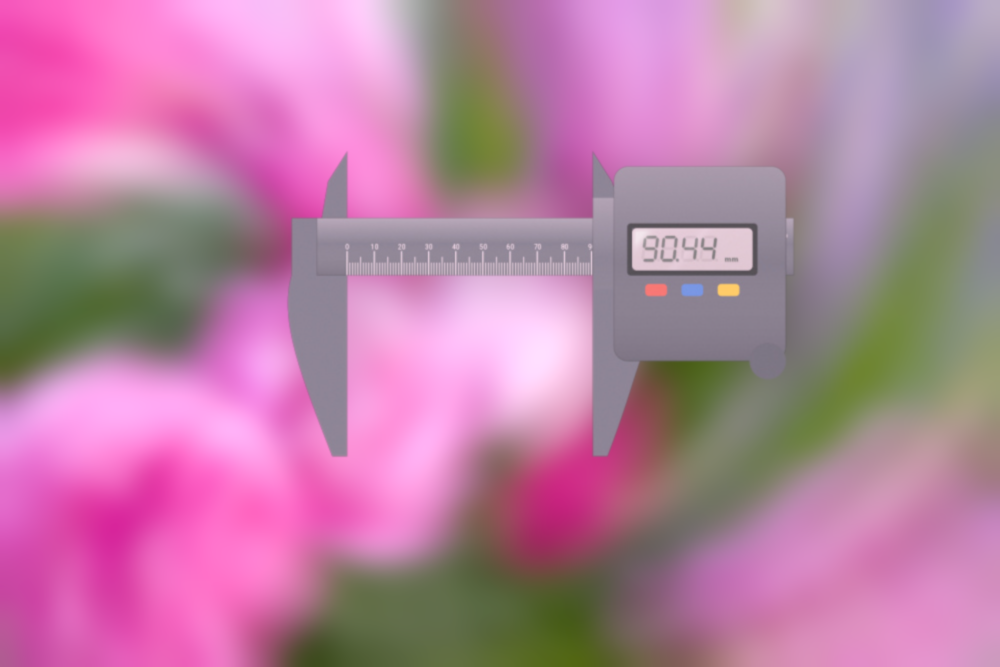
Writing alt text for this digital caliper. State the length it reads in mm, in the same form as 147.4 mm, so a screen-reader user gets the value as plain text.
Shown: 90.44 mm
